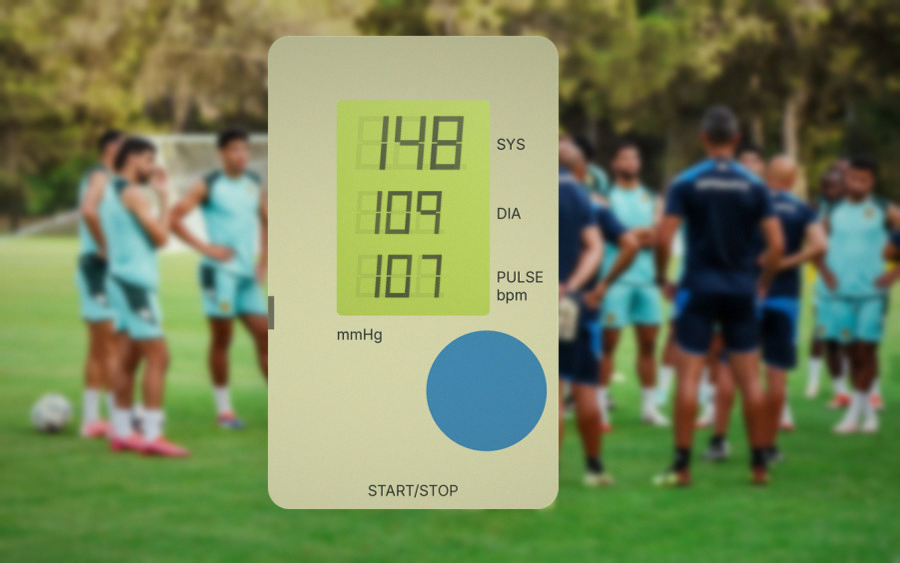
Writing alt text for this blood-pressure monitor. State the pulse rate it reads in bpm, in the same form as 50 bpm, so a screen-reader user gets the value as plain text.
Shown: 107 bpm
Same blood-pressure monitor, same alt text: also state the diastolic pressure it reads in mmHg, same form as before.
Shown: 109 mmHg
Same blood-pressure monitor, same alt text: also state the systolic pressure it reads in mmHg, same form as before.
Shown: 148 mmHg
